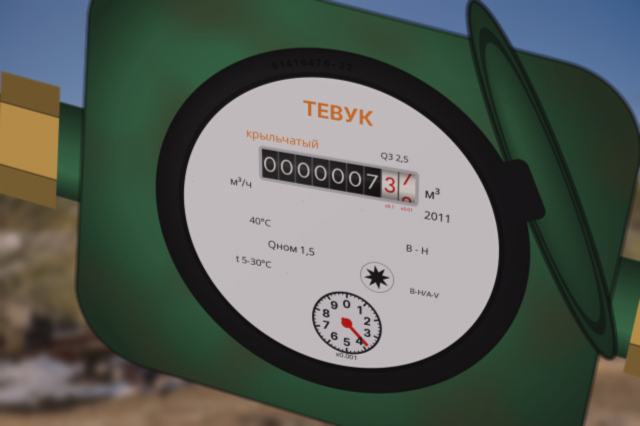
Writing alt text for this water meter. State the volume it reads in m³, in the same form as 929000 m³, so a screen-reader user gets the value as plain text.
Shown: 7.373 m³
